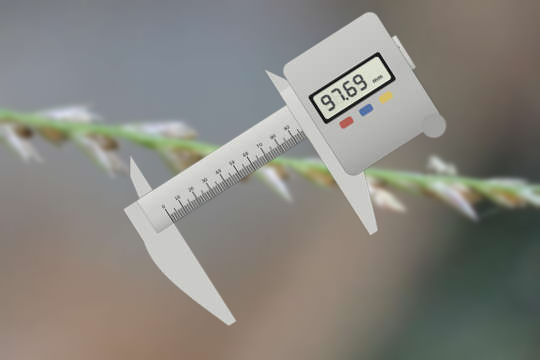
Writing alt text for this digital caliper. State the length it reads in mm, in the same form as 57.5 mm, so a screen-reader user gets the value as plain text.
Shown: 97.69 mm
